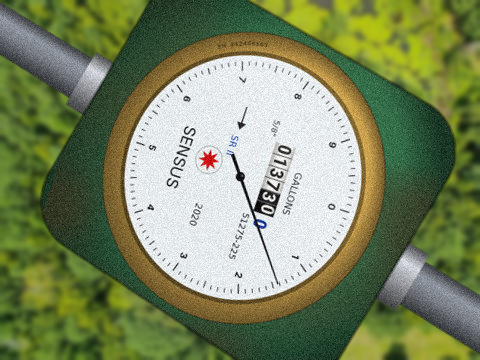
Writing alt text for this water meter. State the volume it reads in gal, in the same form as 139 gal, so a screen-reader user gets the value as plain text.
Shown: 137301.4 gal
